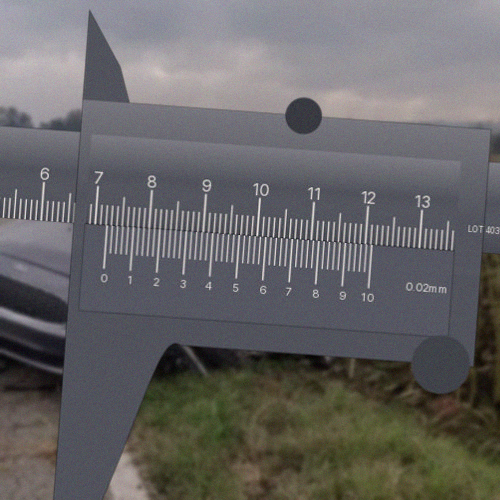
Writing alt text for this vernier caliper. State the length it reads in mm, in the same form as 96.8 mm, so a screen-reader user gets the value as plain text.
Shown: 72.2 mm
